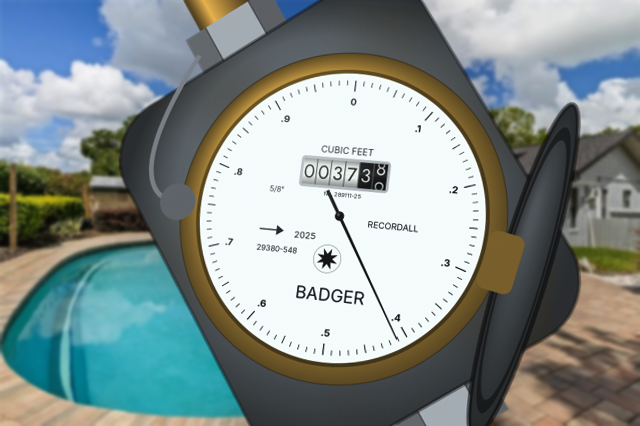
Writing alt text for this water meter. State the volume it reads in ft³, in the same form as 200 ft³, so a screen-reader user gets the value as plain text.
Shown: 3738.41 ft³
